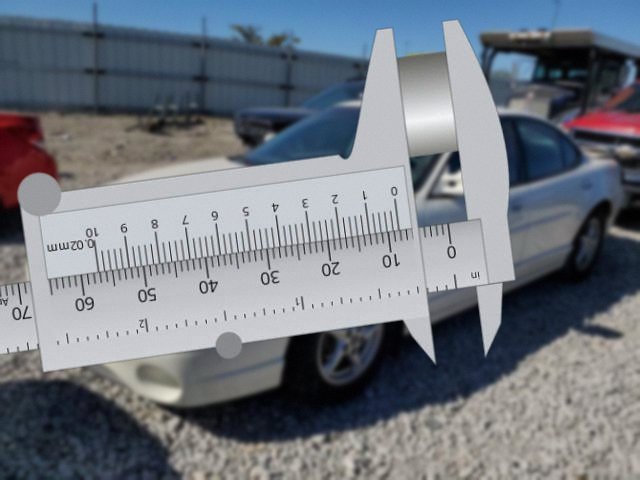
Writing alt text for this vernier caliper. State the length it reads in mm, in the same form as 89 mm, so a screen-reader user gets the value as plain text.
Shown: 8.2 mm
